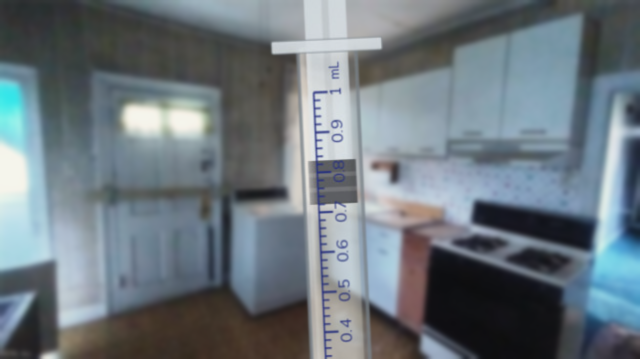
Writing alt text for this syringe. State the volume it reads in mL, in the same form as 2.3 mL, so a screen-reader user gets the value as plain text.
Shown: 0.72 mL
